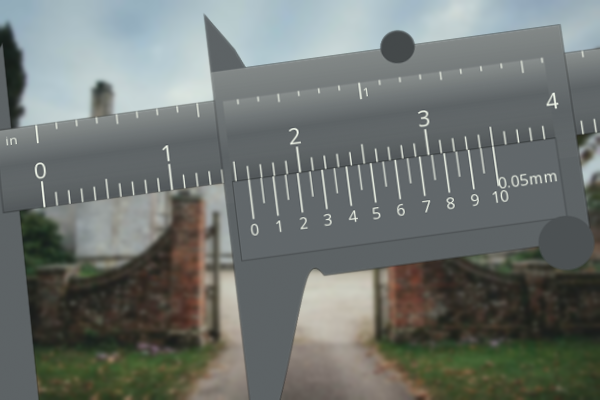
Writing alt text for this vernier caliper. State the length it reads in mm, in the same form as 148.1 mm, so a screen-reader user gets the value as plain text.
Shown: 16.0 mm
